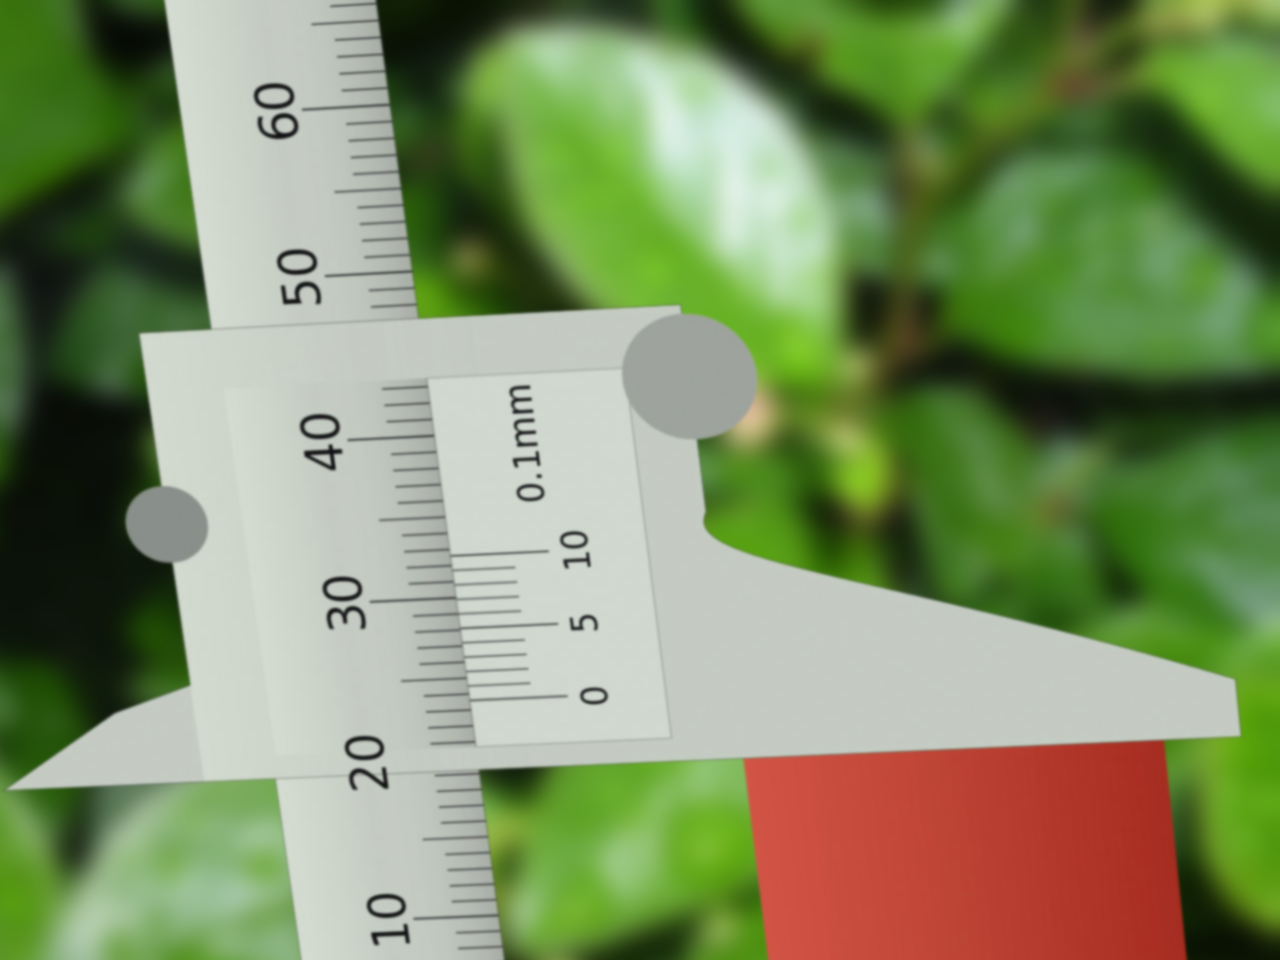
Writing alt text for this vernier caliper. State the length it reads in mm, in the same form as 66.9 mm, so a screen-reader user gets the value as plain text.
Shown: 23.6 mm
